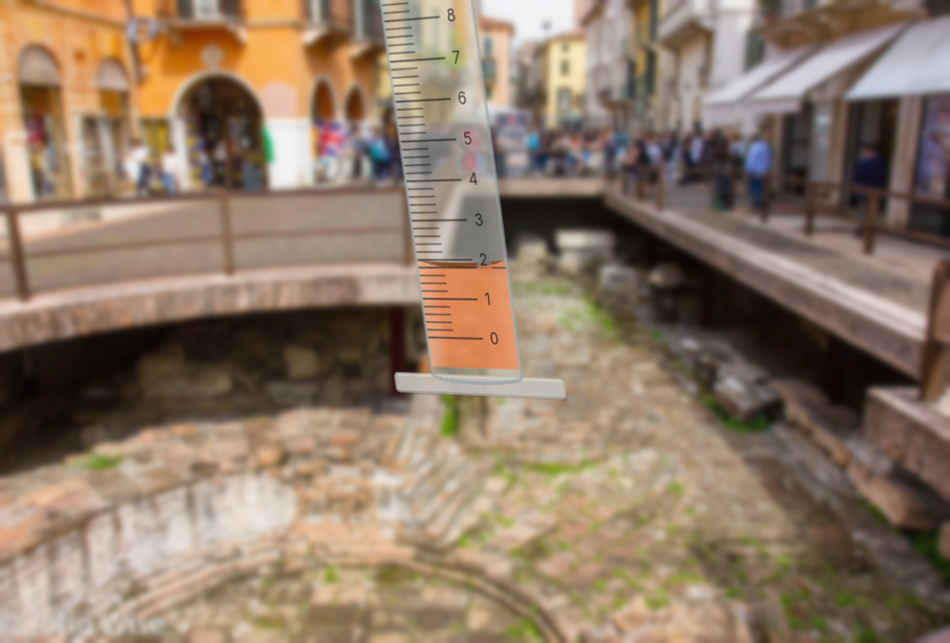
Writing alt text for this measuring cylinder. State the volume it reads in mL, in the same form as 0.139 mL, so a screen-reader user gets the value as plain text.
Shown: 1.8 mL
